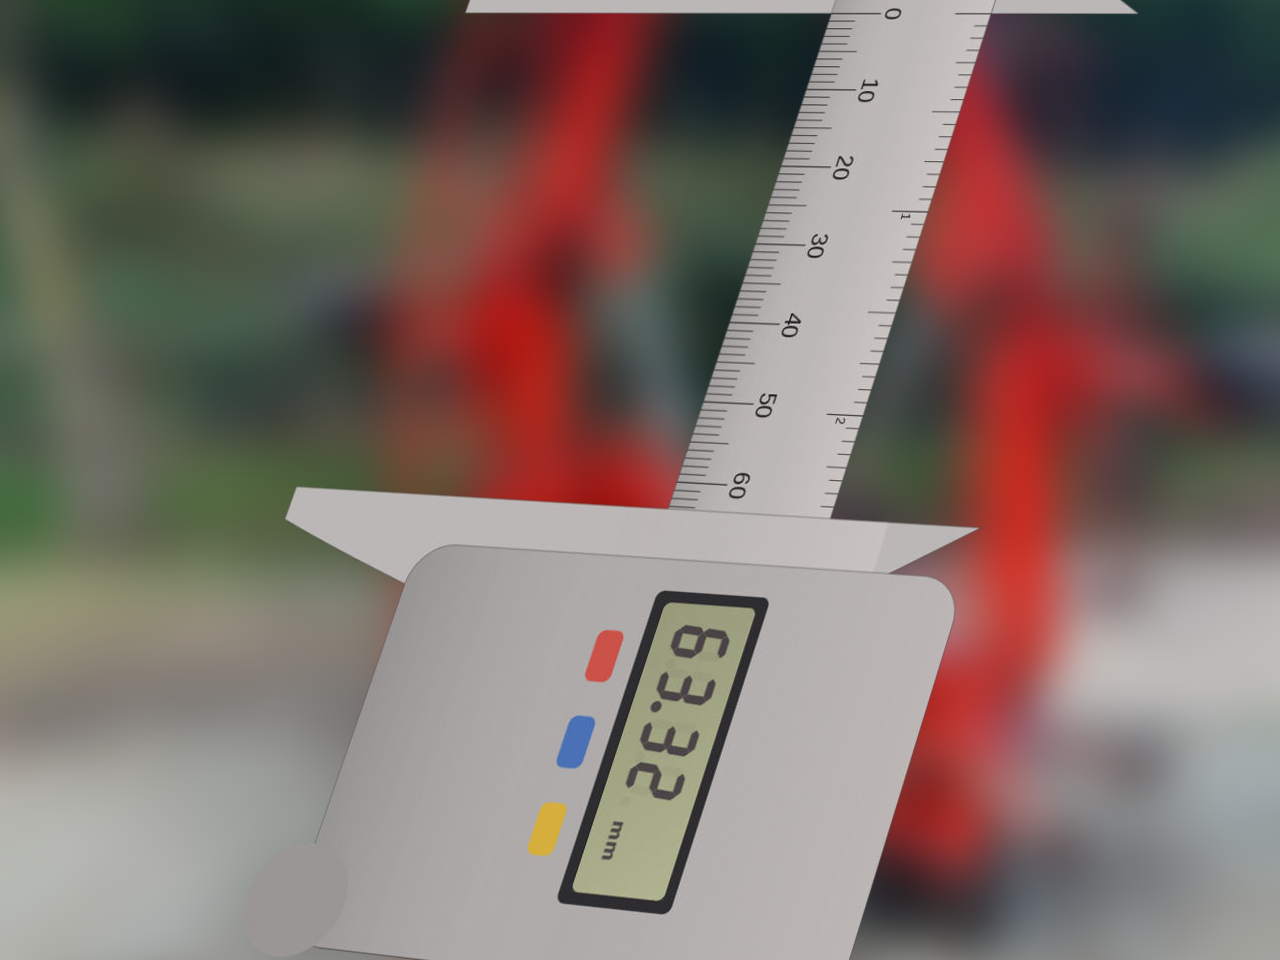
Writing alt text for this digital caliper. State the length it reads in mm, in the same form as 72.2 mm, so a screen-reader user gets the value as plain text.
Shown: 63.32 mm
